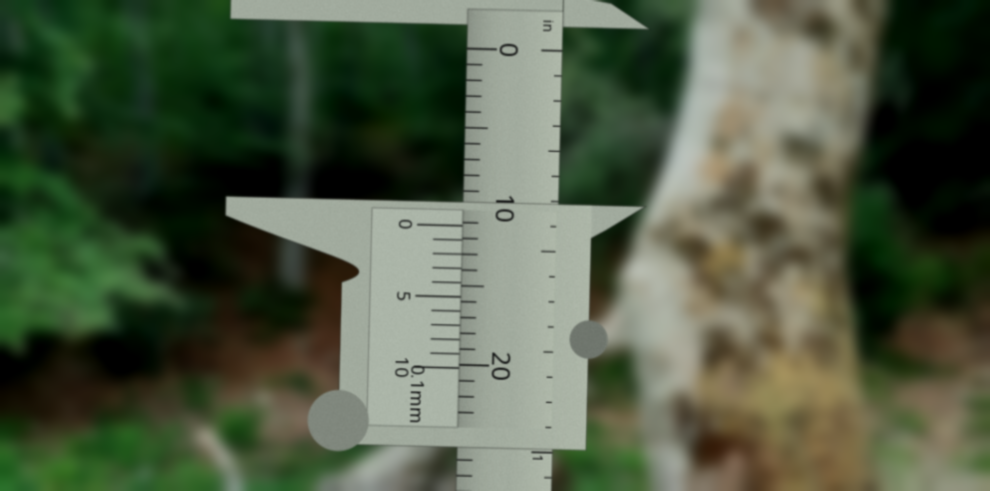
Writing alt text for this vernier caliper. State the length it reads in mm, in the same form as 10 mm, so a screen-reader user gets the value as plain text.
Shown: 11.2 mm
